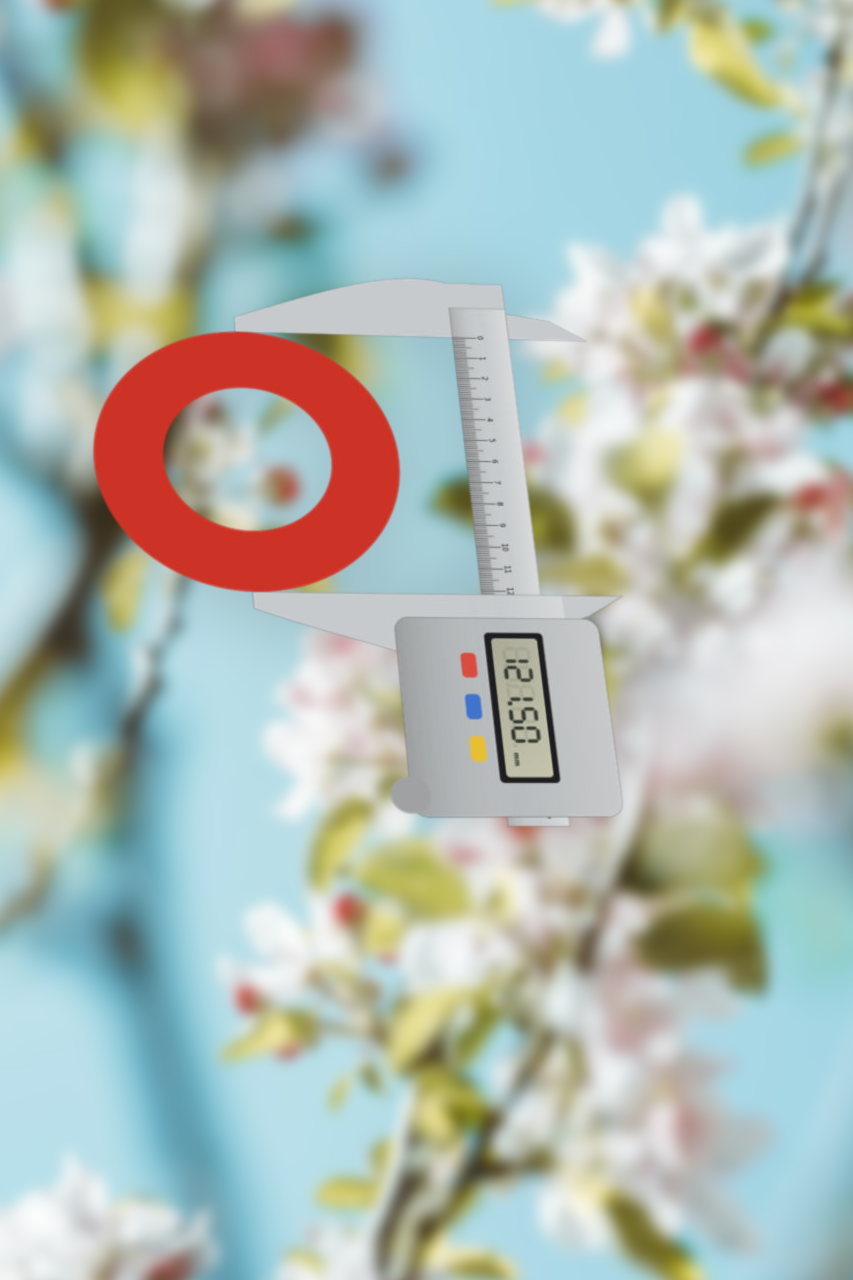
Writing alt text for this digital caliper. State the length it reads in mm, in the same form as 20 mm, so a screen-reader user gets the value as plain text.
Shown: 121.50 mm
